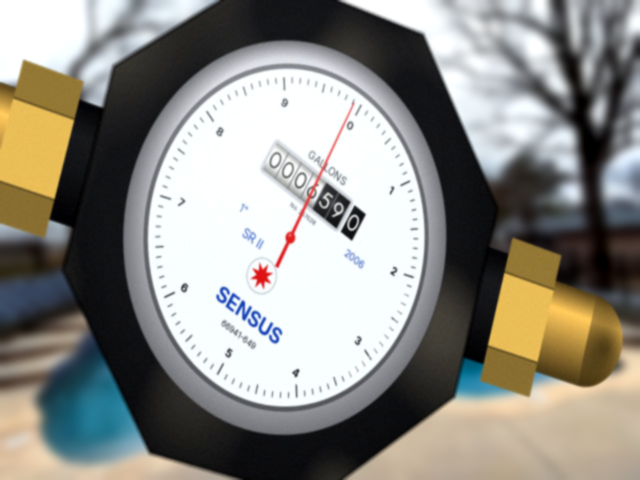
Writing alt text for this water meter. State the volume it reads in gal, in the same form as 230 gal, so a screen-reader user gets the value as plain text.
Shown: 6589.9 gal
